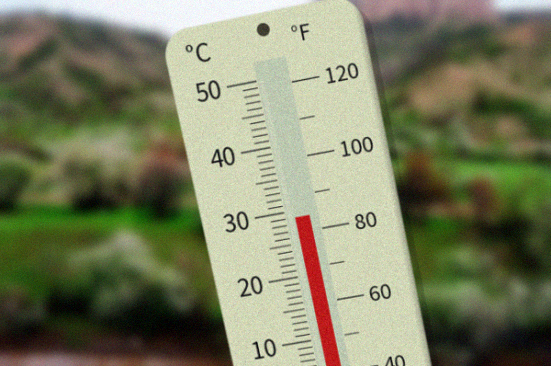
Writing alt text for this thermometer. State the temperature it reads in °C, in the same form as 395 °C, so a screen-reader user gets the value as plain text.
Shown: 29 °C
